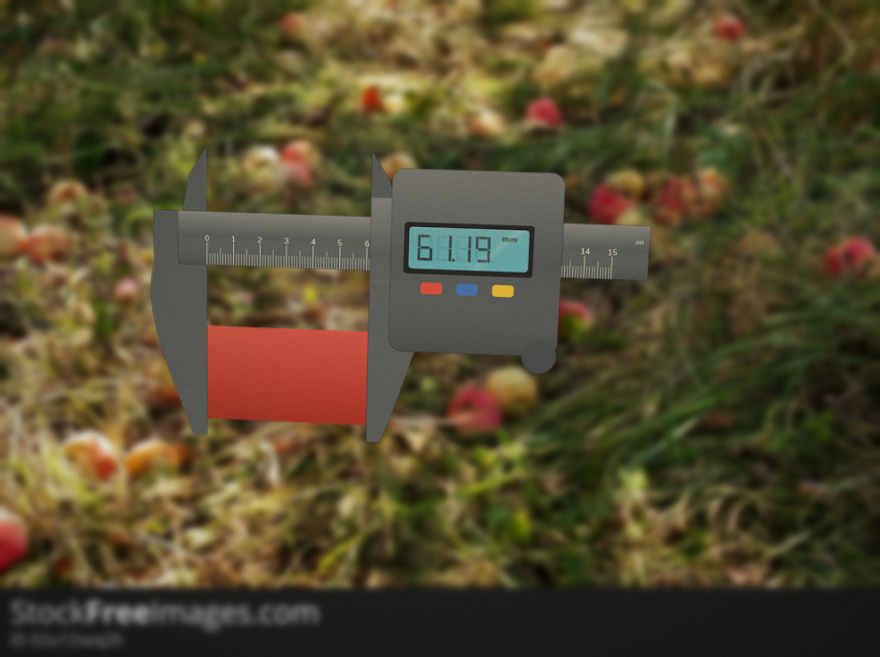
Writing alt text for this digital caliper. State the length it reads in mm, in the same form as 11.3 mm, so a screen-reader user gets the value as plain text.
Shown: 61.19 mm
